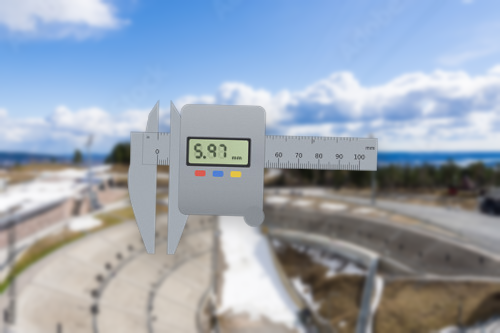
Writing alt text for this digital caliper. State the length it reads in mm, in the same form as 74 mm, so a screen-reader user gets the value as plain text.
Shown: 5.97 mm
